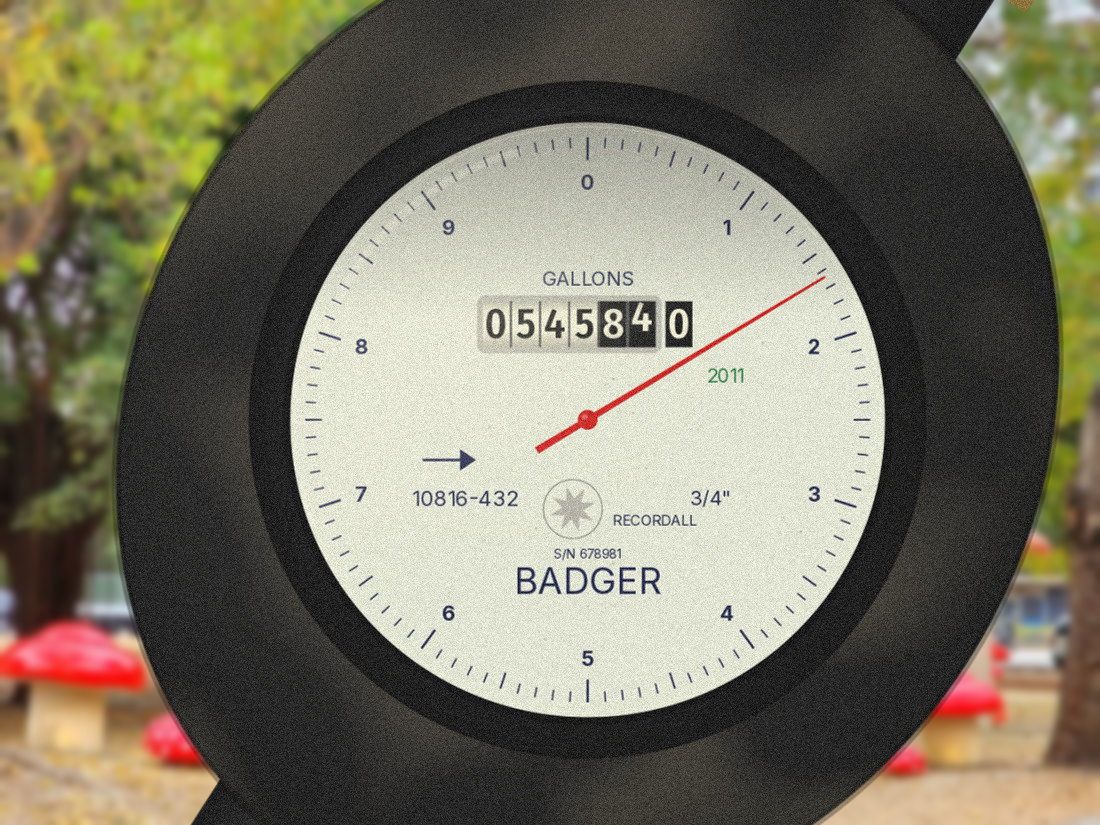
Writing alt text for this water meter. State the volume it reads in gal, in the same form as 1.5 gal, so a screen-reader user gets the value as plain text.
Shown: 545841.6 gal
